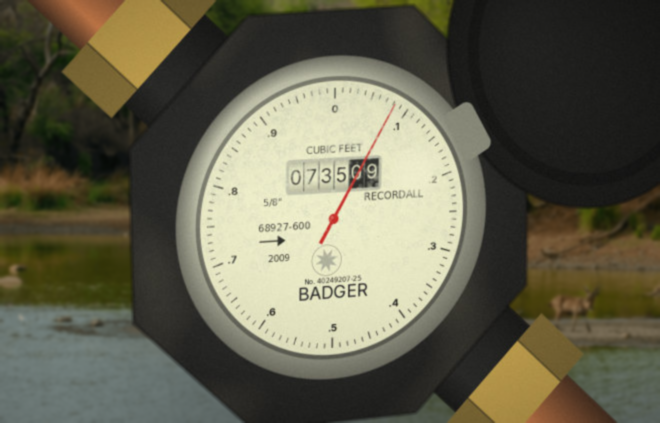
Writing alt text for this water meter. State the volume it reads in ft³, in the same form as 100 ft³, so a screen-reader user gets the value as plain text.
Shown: 73509.08 ft³
